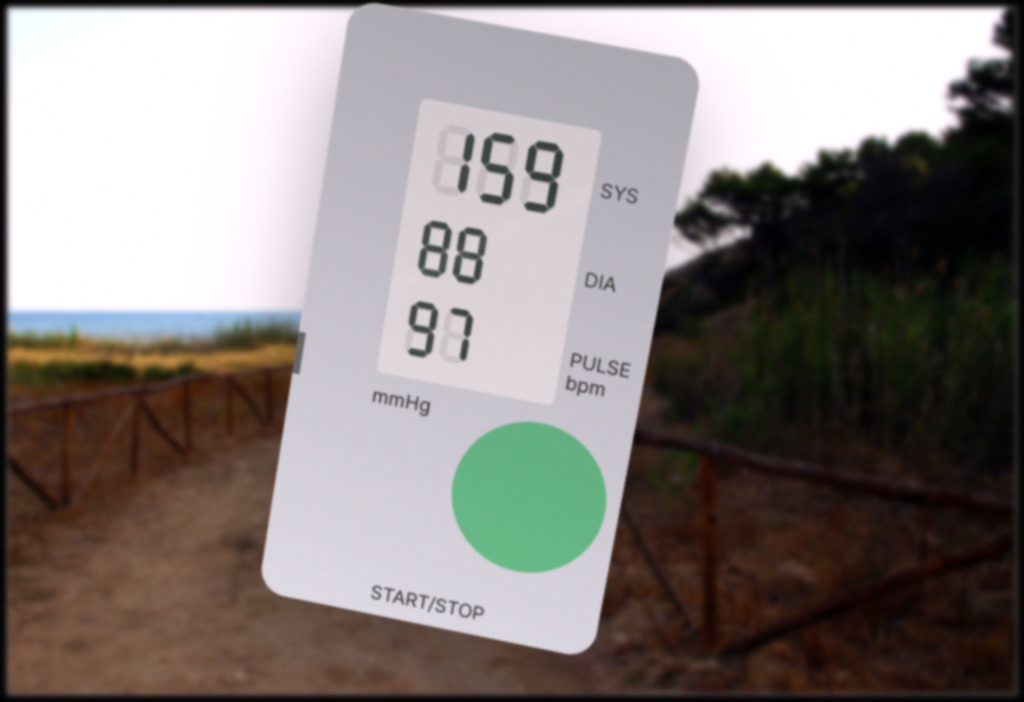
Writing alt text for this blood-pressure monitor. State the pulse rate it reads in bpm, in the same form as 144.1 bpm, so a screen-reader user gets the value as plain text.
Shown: 97 bpm
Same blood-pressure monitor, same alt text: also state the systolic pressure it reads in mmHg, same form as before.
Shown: 159 mmHg
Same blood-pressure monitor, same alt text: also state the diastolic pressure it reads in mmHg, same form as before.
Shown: 88 mmHg
